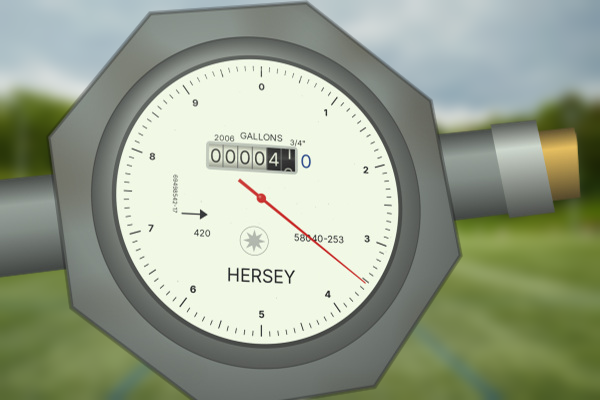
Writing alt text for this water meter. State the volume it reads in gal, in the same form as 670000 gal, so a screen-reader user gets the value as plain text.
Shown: 413.5 gal
